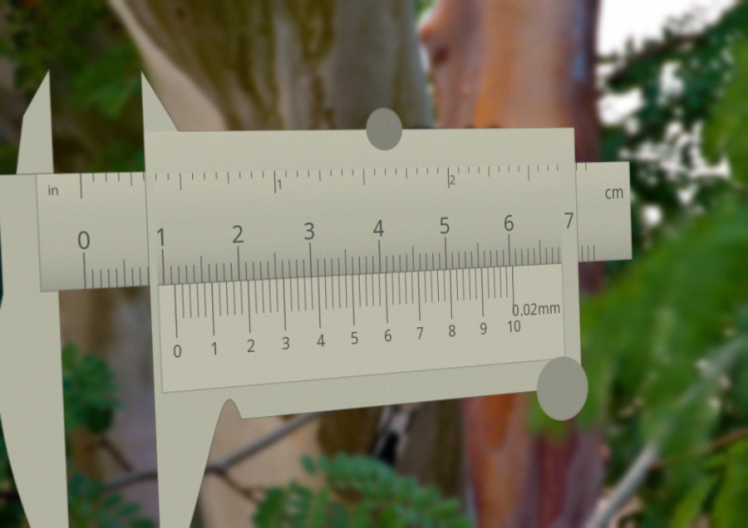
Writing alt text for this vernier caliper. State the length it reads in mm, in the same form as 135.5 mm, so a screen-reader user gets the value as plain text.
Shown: 11.4 mm
